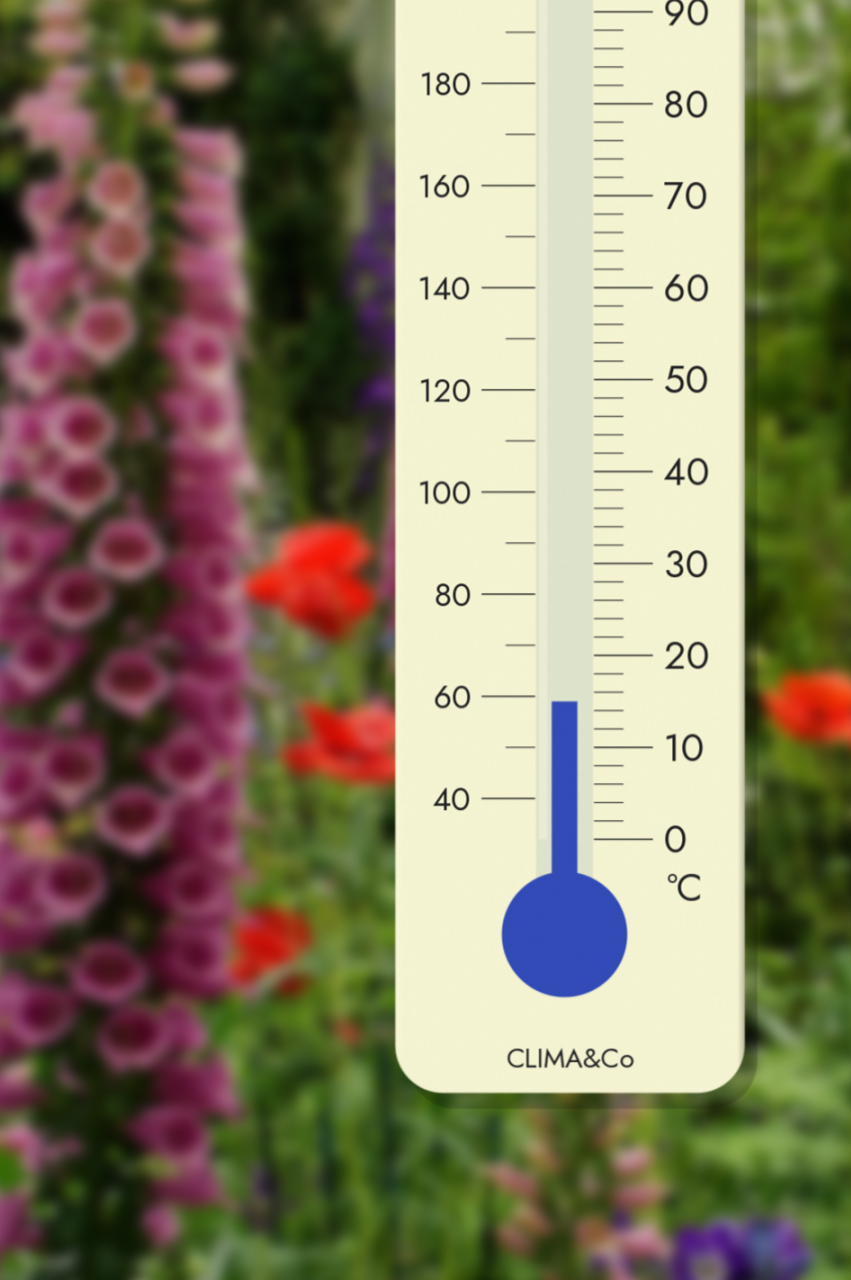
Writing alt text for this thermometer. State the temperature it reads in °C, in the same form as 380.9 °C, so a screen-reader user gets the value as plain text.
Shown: 15 °C
